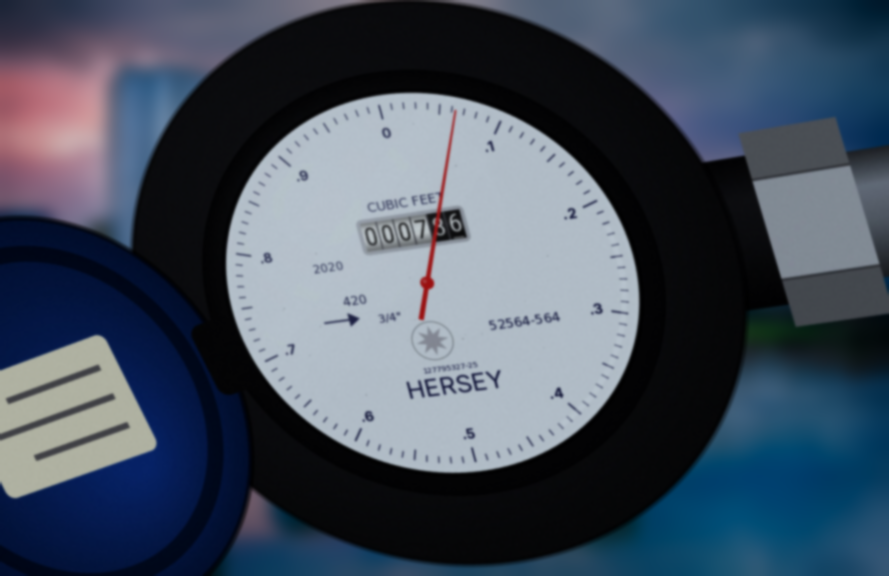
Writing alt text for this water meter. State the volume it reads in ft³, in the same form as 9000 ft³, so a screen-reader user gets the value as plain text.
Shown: 786.06 ft³
